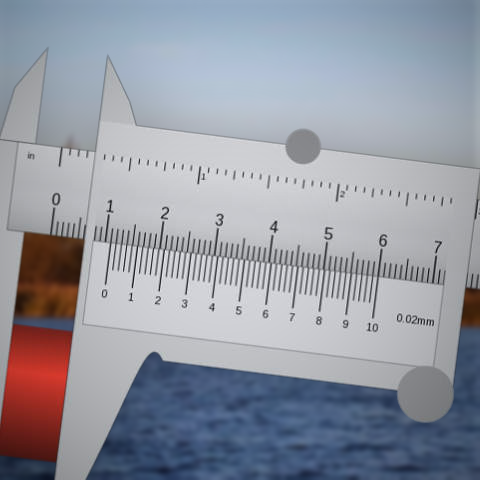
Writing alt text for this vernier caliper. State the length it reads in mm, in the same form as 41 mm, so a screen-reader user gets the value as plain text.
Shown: 11.0 mm
